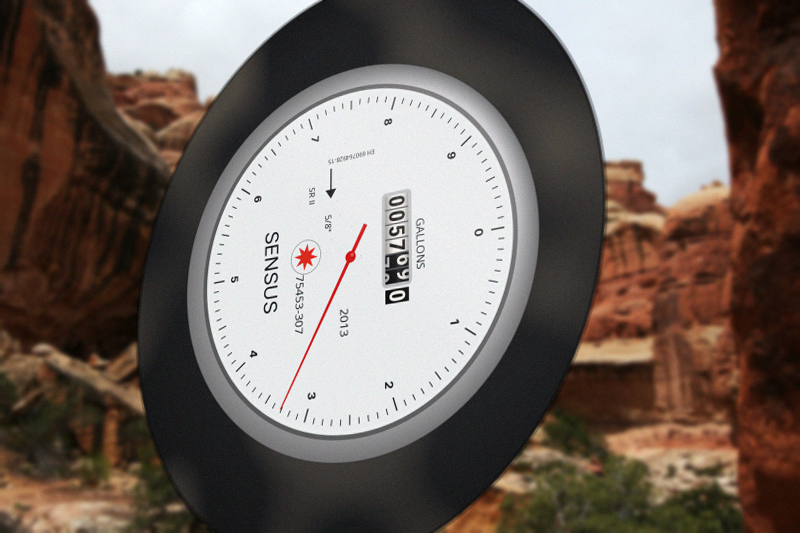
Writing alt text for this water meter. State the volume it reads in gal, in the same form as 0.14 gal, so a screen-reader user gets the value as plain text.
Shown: 57693.3 gal
